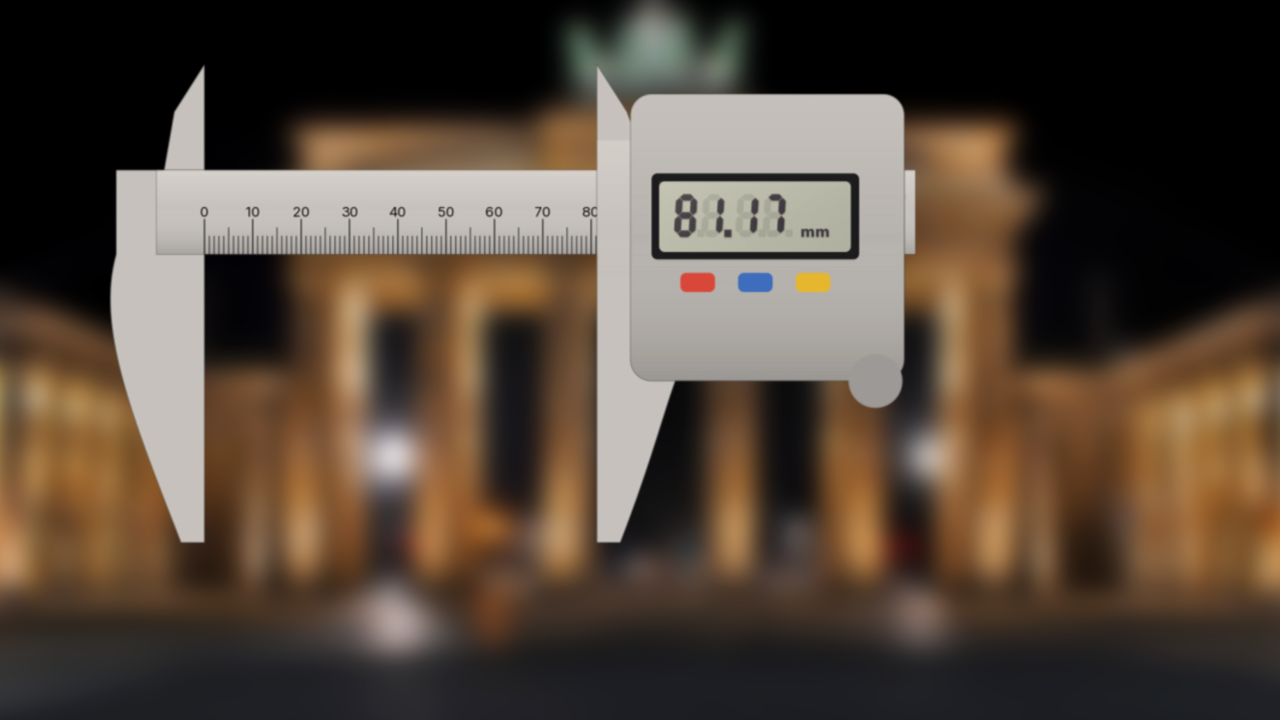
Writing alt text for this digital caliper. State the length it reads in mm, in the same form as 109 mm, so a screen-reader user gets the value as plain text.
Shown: 81.17 mm
